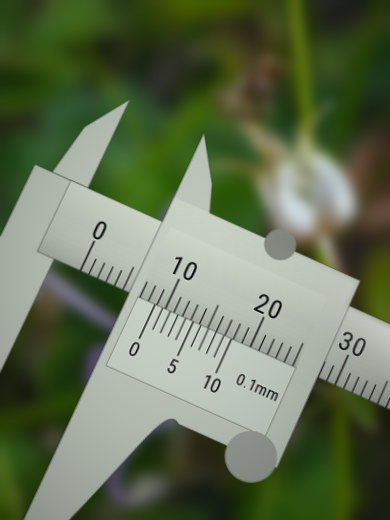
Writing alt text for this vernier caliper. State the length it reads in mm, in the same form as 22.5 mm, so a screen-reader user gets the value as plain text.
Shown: 8.8 mm
